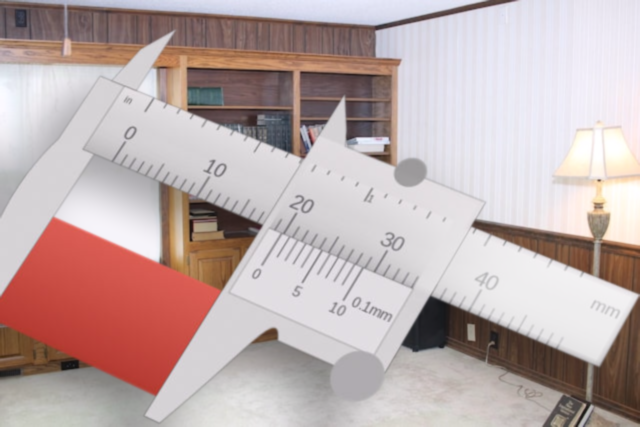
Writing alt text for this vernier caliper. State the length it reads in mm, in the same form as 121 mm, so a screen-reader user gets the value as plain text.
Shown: 19.8 mm
